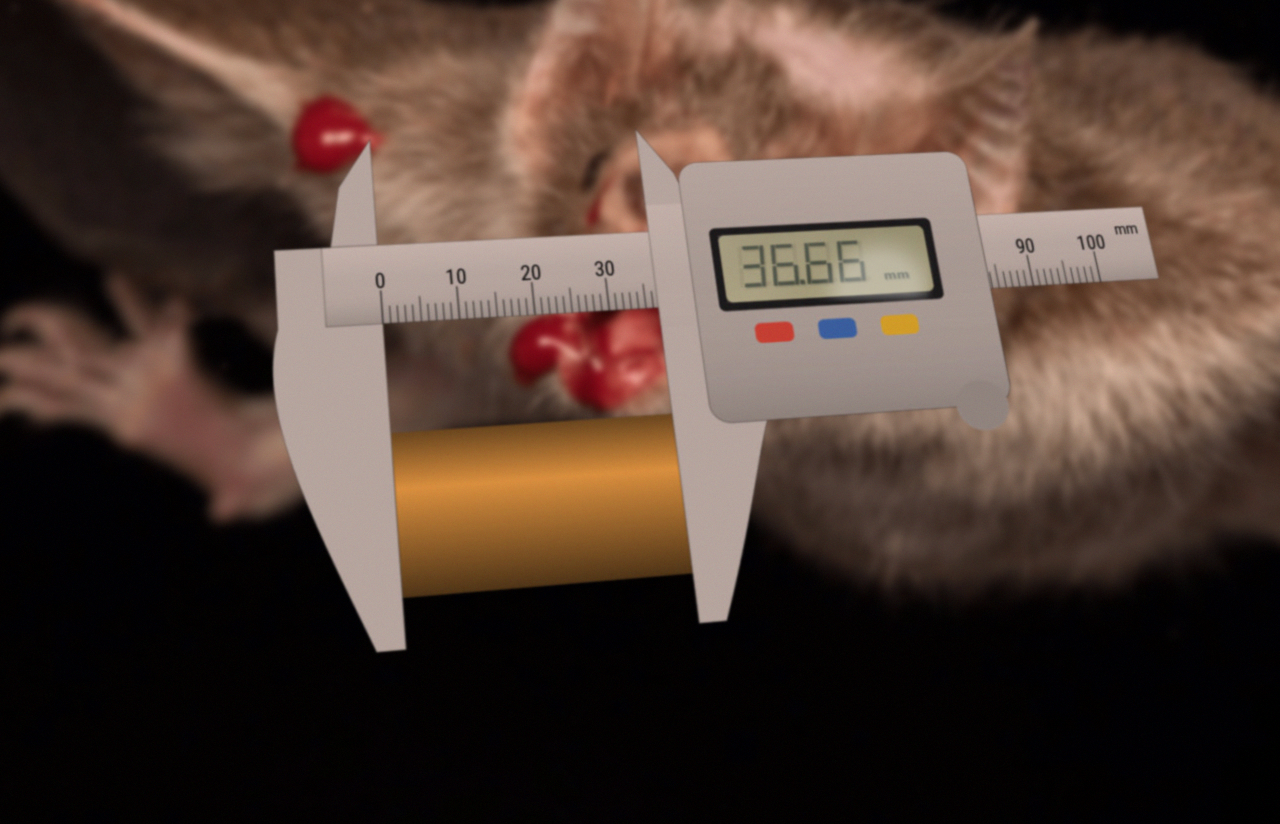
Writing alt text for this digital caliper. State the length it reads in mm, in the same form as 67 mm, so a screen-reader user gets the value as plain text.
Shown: 36.66 mm
